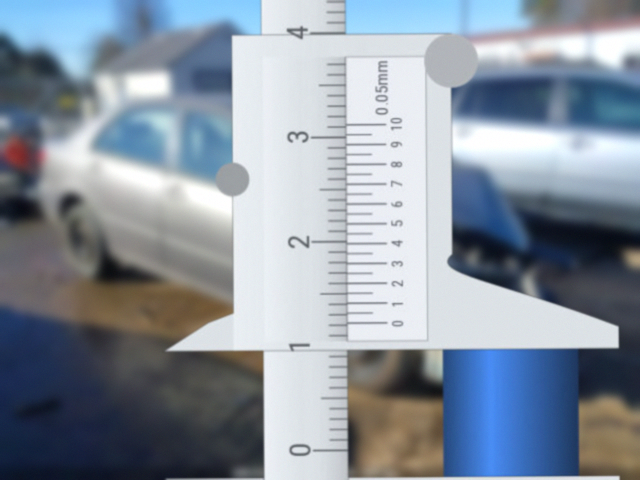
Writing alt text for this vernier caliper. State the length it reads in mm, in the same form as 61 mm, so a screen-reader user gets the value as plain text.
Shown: 12.2 mm
